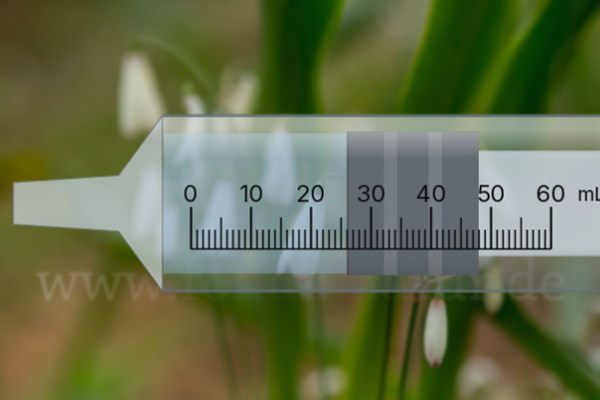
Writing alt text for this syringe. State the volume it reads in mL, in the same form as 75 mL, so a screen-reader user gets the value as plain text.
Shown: 26 mL
